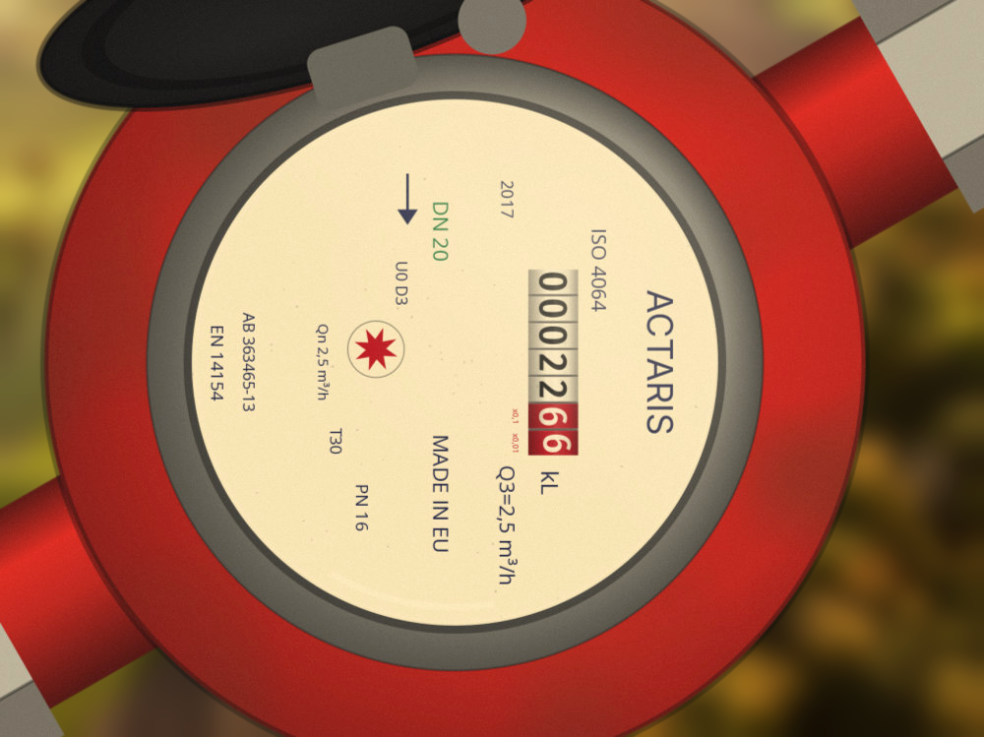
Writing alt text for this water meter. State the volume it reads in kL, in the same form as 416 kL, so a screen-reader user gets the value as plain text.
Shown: 22.66 kL
